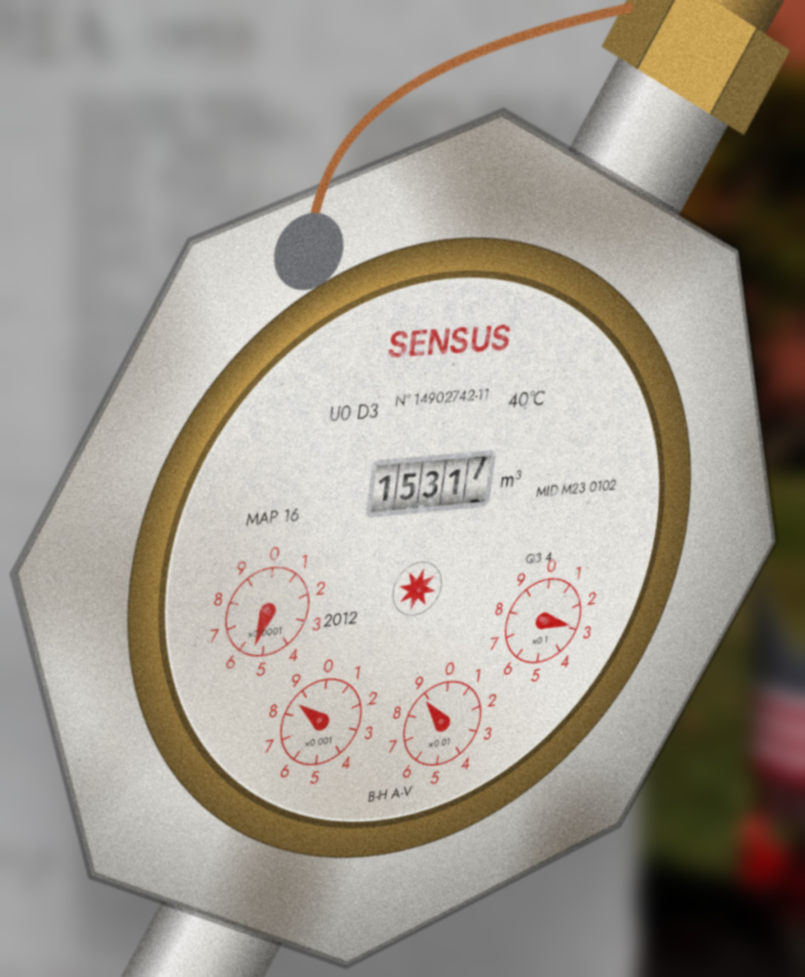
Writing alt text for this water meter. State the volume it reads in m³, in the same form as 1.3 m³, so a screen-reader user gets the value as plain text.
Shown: 15317.2885 m³
